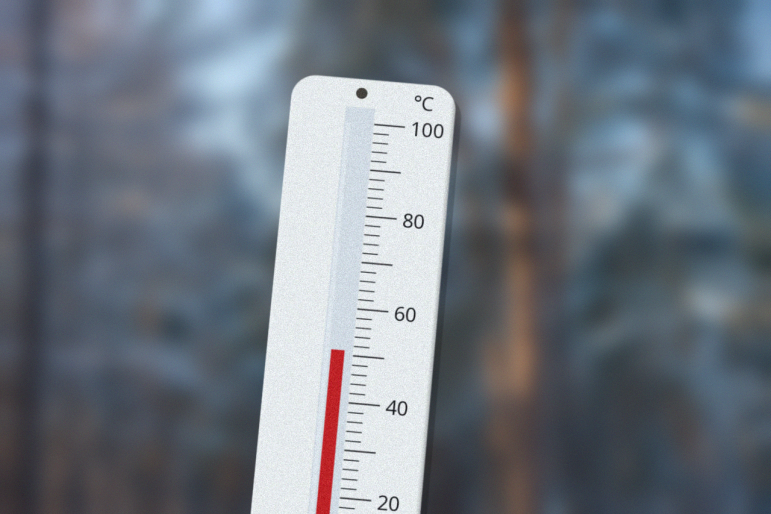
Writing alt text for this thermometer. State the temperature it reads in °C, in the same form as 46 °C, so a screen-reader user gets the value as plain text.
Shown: 51 °C
